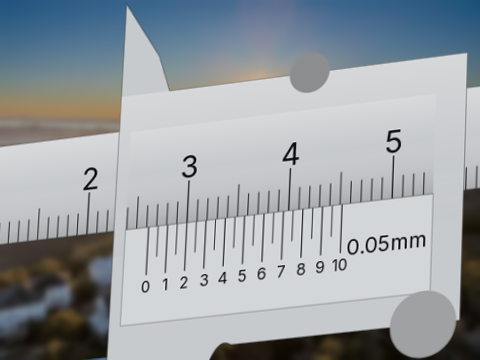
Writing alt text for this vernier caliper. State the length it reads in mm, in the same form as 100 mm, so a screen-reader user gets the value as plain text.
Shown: 26.2 mm
